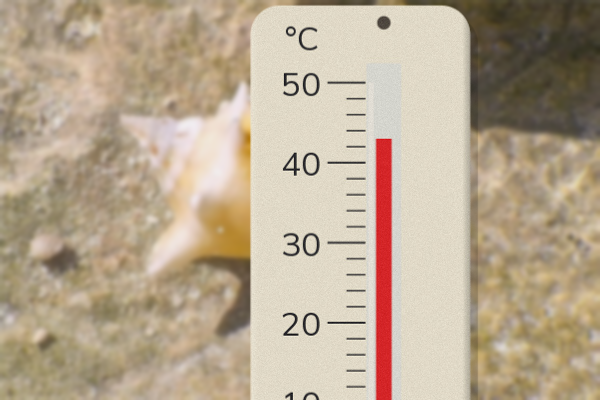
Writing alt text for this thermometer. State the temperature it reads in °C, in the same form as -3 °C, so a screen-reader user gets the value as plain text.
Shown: 43 °C
